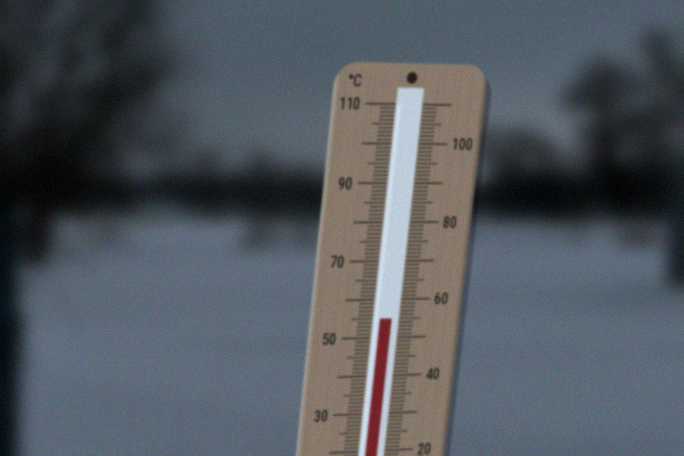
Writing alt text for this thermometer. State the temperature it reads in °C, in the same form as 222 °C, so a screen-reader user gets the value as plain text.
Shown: 55 °C
